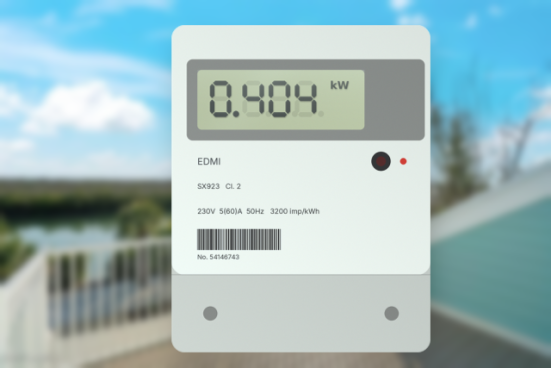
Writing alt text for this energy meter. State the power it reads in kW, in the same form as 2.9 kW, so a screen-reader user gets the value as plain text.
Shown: 0.404 kW
